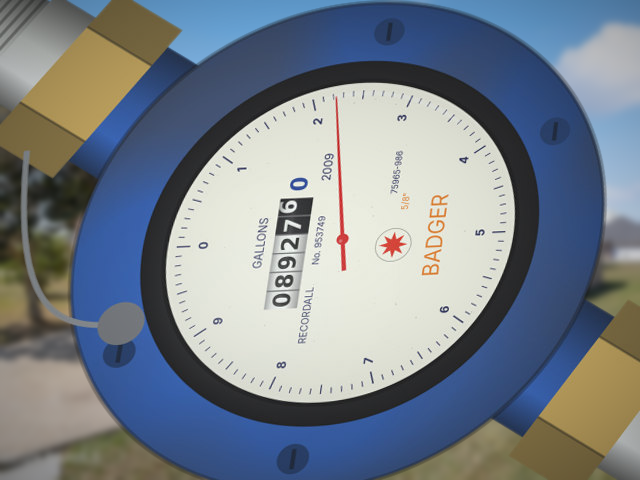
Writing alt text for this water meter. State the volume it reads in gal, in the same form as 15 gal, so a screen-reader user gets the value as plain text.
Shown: 892762.2 gal
